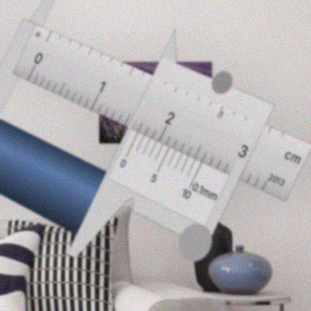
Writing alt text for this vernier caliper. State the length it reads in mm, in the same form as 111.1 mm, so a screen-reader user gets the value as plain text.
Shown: 17.0 mm
